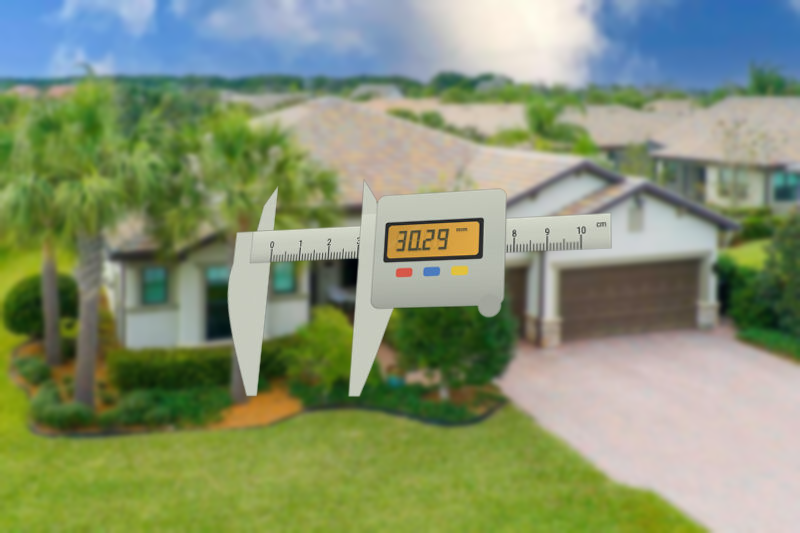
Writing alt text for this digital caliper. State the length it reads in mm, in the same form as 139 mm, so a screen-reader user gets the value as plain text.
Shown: 30.29 mm
